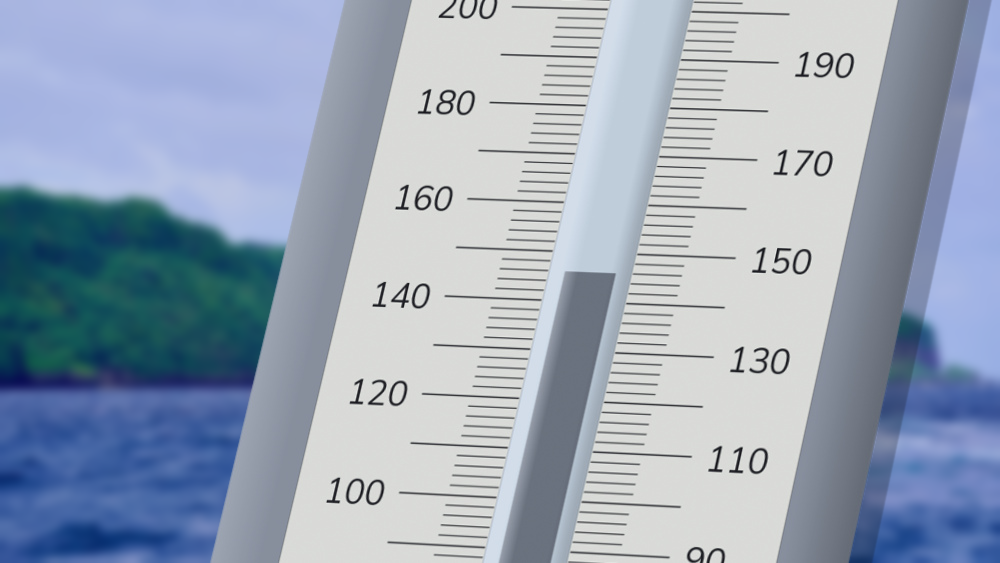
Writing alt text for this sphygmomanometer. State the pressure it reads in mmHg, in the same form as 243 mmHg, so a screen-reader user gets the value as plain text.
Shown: 146 mmHg
